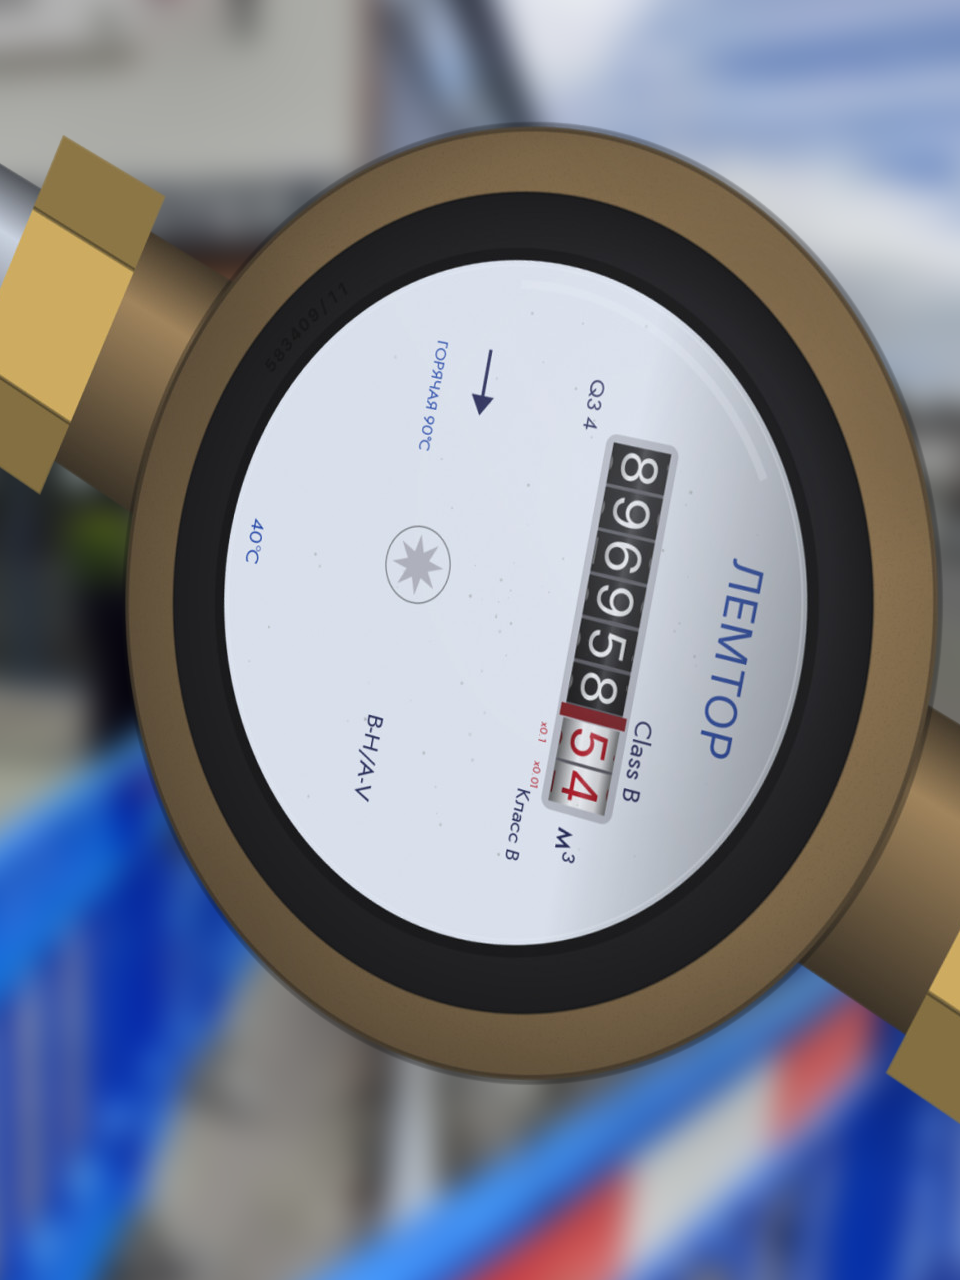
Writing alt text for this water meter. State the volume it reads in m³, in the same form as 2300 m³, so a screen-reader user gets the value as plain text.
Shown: 896958.54 m³
